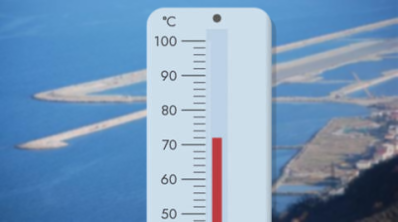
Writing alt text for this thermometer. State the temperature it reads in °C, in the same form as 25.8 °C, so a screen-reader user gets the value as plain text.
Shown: 72 °C
